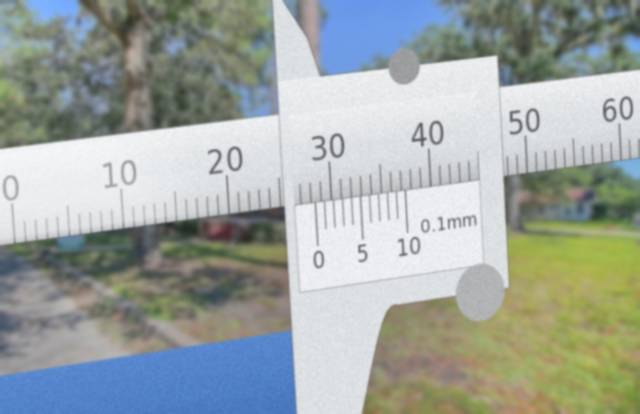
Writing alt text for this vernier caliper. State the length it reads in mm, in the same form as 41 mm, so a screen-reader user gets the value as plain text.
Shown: 28.4 mm
